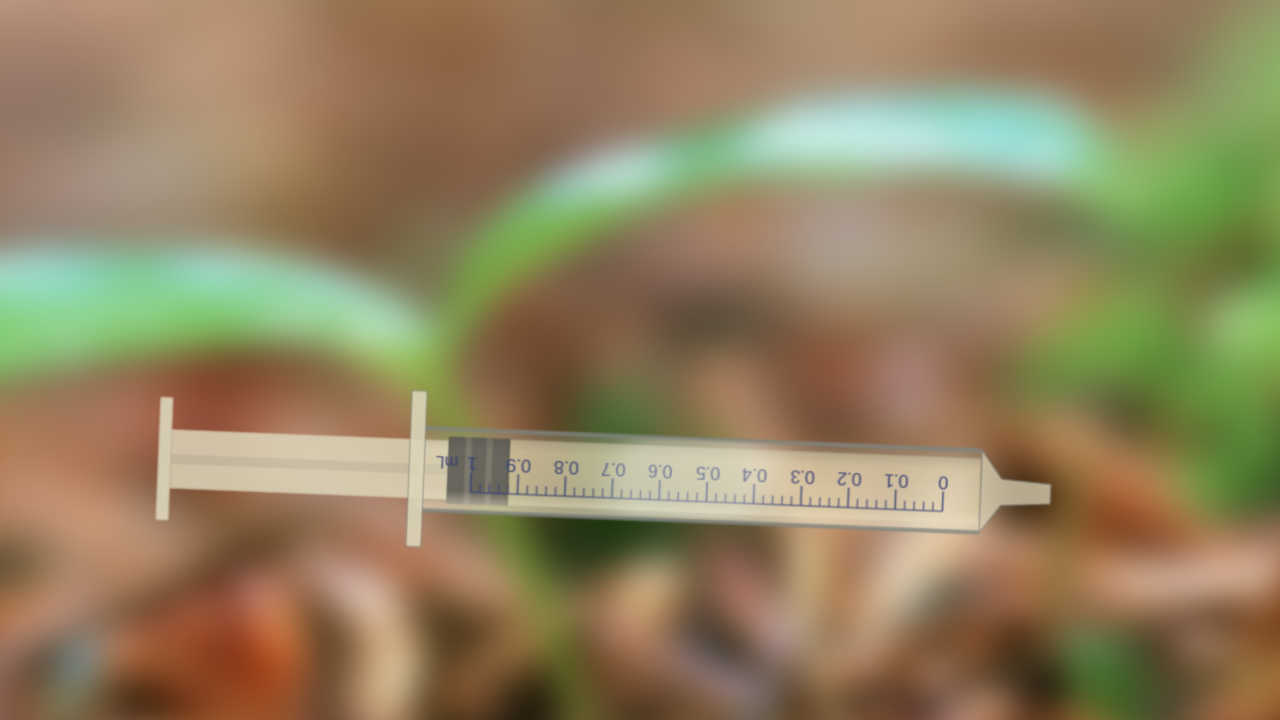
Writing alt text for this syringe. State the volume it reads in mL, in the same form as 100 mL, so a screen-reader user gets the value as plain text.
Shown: 0.92 mL
